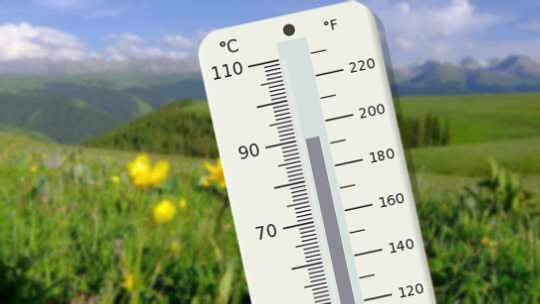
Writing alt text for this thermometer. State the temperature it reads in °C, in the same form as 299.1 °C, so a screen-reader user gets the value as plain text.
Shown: 90 °C
